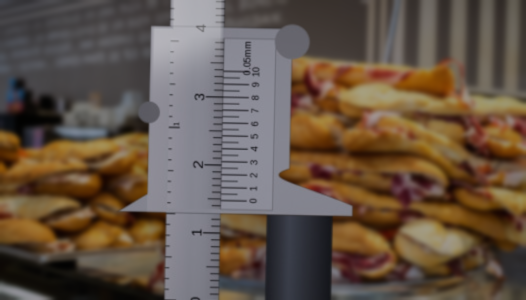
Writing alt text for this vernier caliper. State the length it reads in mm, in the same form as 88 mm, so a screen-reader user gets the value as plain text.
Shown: 14.8 mm
